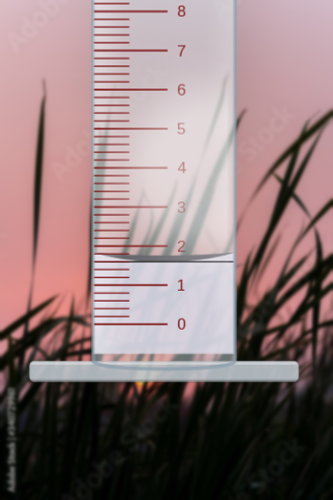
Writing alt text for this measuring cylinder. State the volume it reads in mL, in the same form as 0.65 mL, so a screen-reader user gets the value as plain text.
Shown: 1.6 mL
